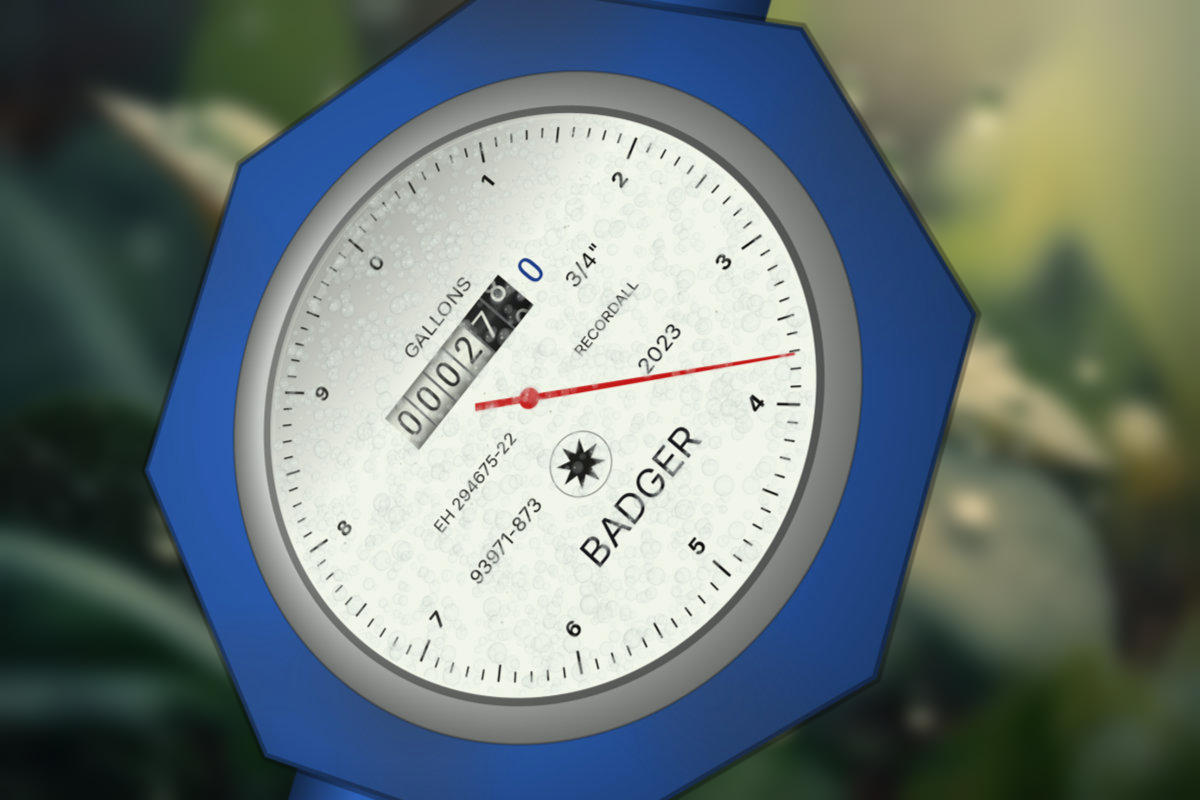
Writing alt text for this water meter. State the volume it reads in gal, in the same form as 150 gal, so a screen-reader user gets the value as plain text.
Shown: 2783.7 gal
